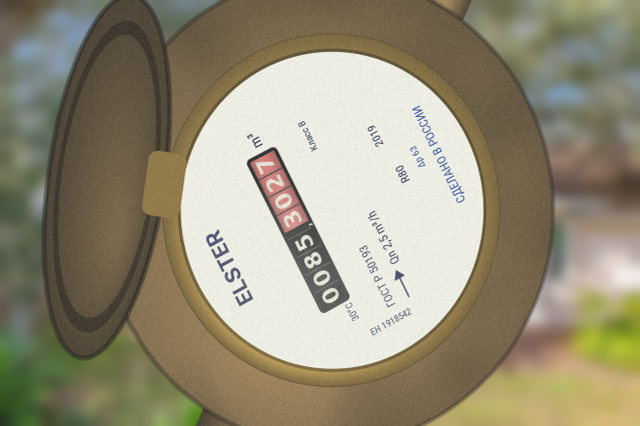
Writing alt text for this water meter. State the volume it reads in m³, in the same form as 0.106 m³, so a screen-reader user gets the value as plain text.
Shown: 85.3027 m³
